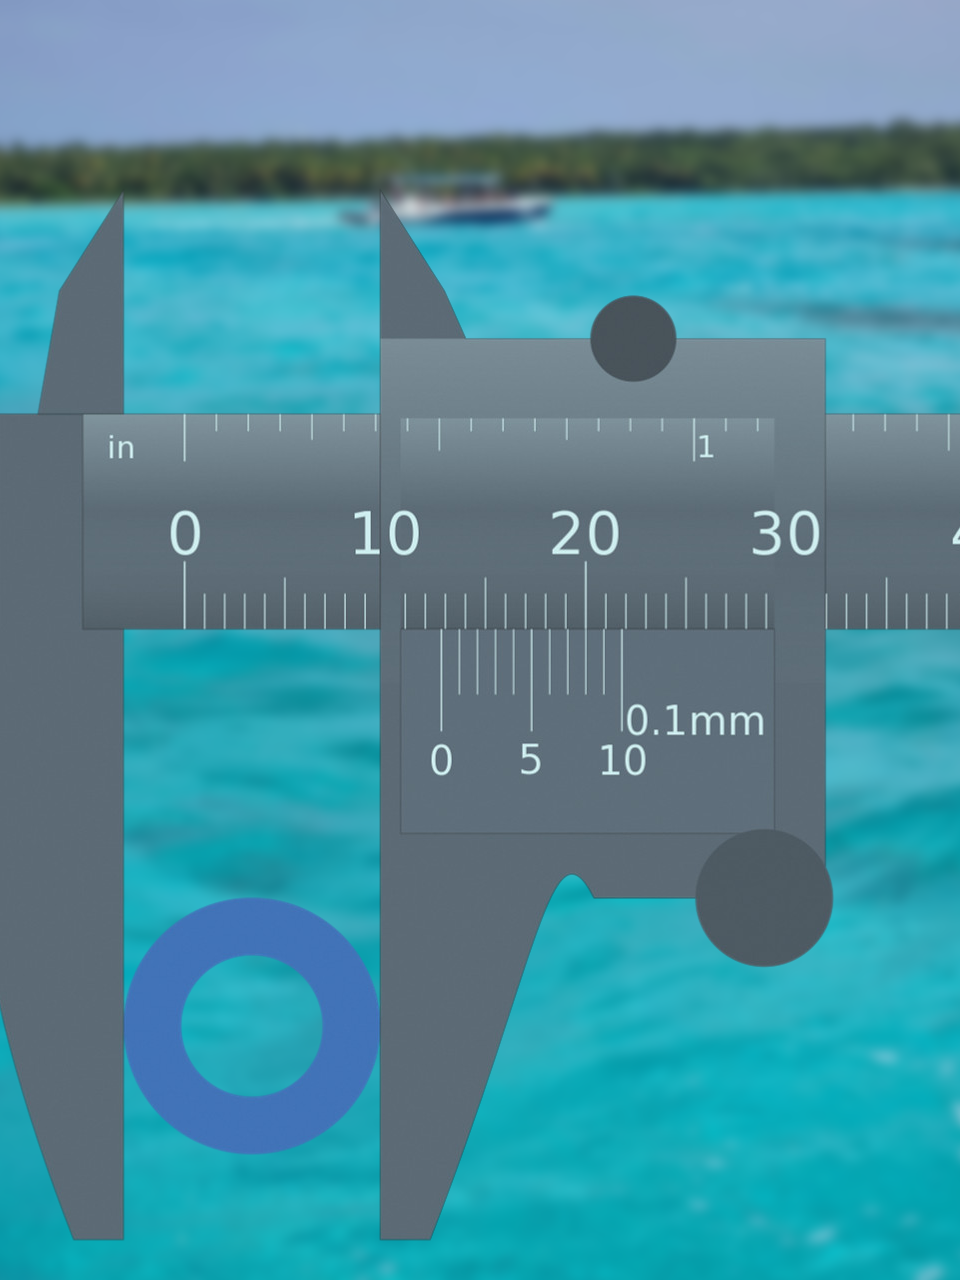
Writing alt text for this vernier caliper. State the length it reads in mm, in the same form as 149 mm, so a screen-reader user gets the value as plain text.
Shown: 12.8 mm
